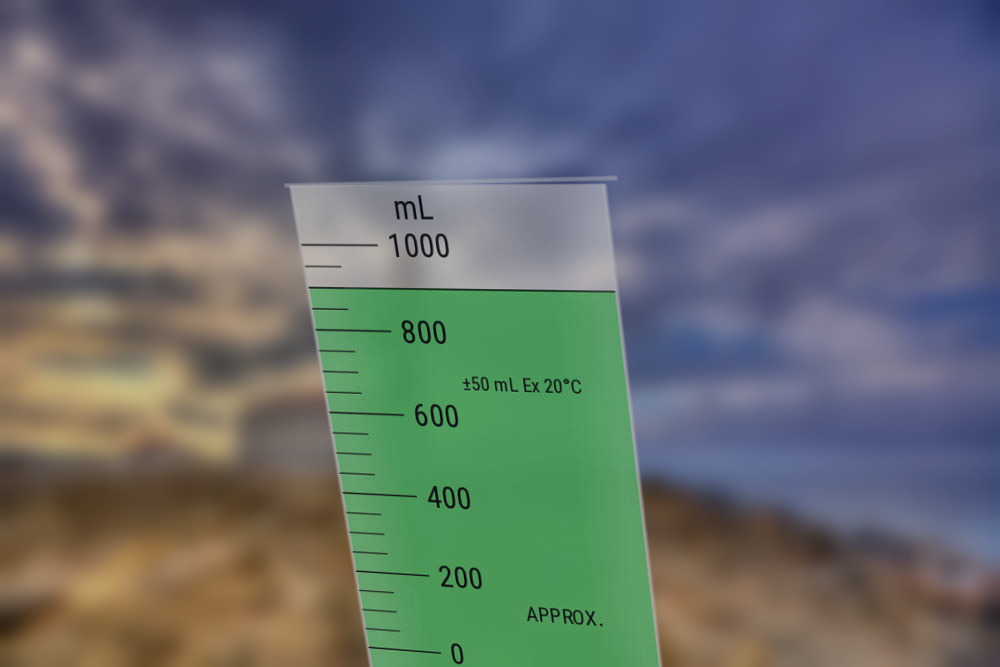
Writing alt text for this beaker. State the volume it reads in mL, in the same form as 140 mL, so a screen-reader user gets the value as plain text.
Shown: 900 mL
